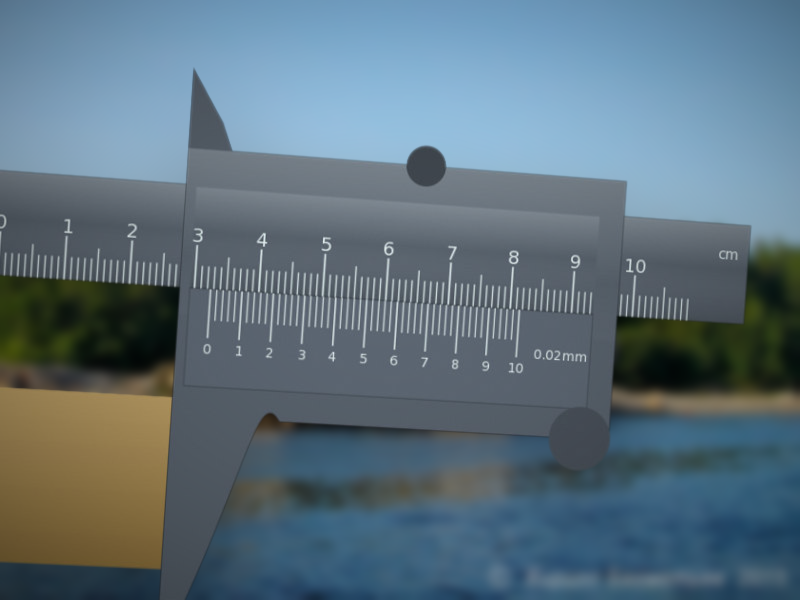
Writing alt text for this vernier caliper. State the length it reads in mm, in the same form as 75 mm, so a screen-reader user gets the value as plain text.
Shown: 32.5 mm
